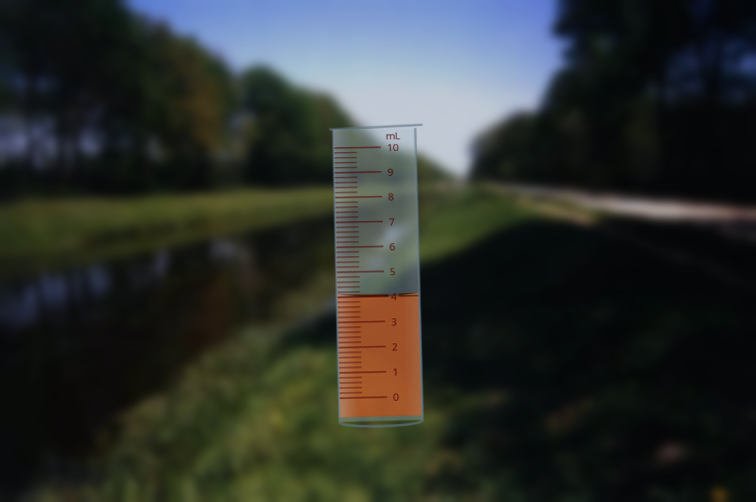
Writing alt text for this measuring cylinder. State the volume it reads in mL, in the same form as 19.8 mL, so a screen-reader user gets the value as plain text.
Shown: 4 mL
